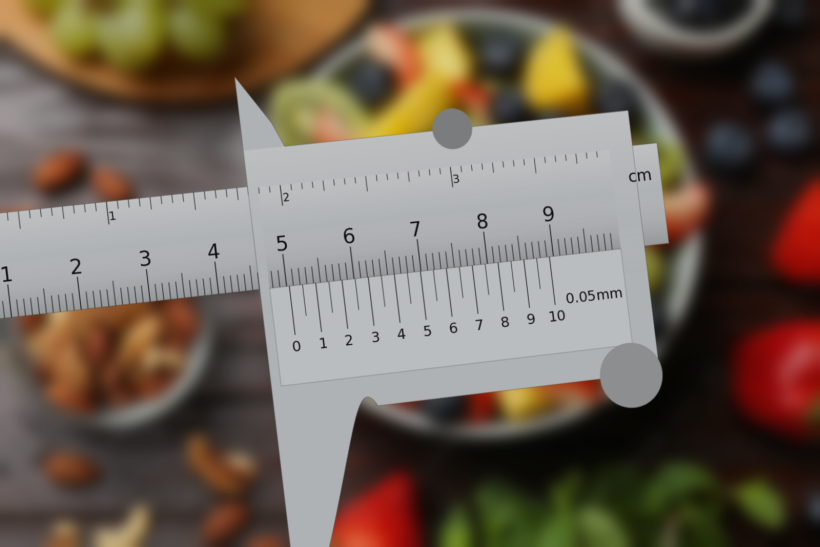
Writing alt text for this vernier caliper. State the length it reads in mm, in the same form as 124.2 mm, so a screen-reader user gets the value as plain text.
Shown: 50.4 mm
